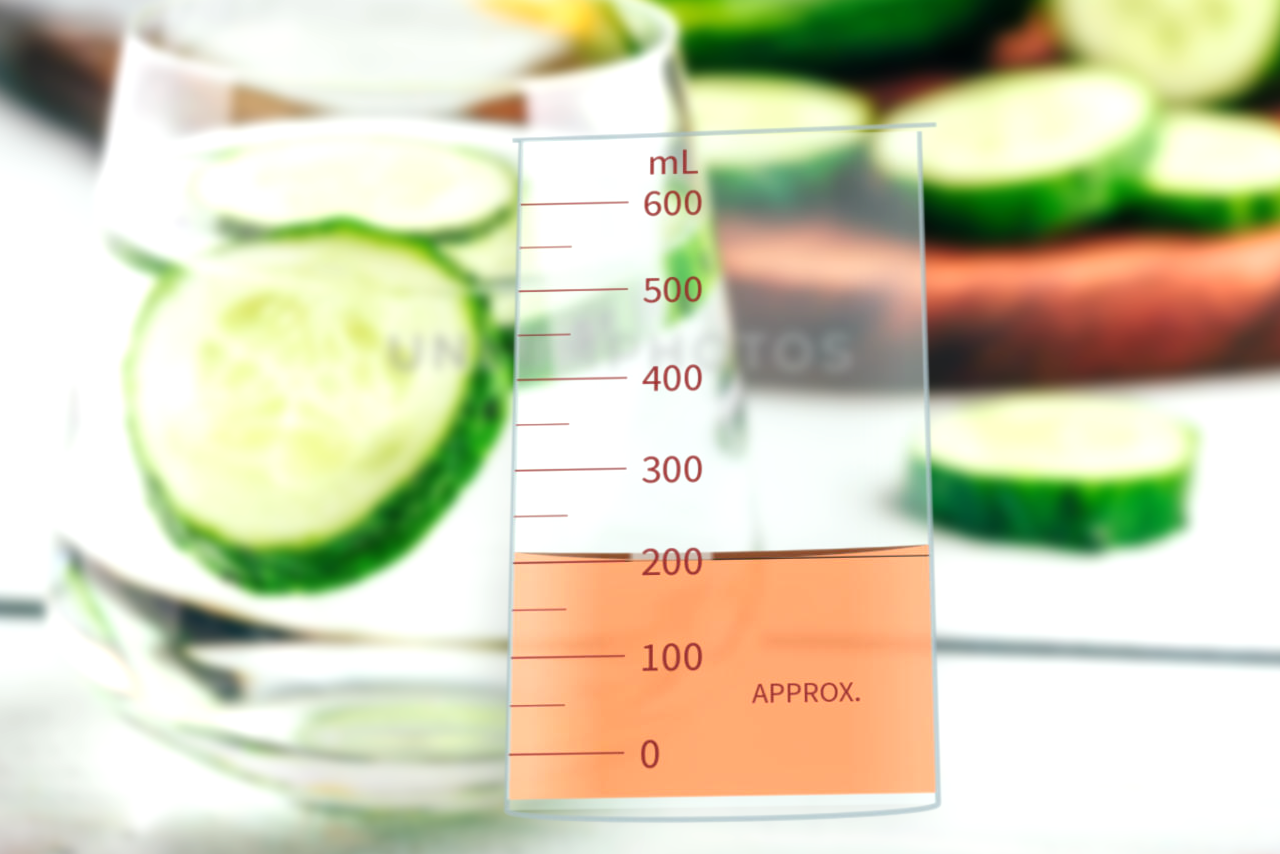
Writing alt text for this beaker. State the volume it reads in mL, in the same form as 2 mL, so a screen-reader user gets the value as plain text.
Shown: 200 mL
